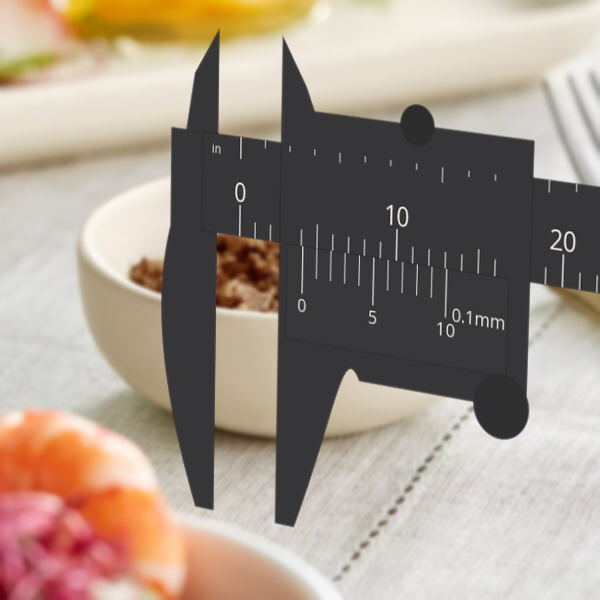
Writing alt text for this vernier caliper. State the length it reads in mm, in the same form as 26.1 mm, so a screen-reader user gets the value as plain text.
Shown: 4.1 mm
